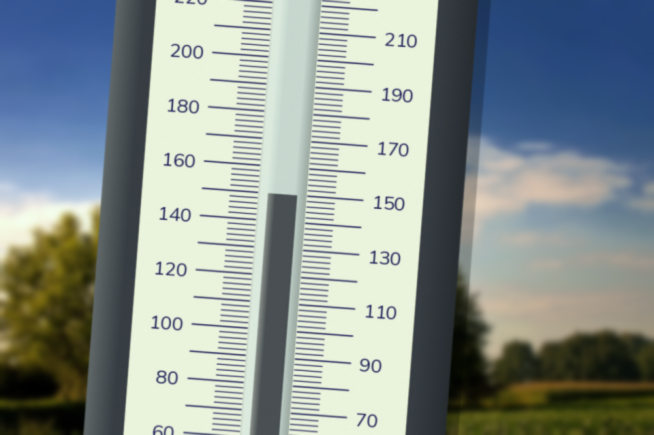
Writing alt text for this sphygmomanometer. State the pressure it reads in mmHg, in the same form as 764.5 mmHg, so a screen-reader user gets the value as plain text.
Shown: 150 mmHg
